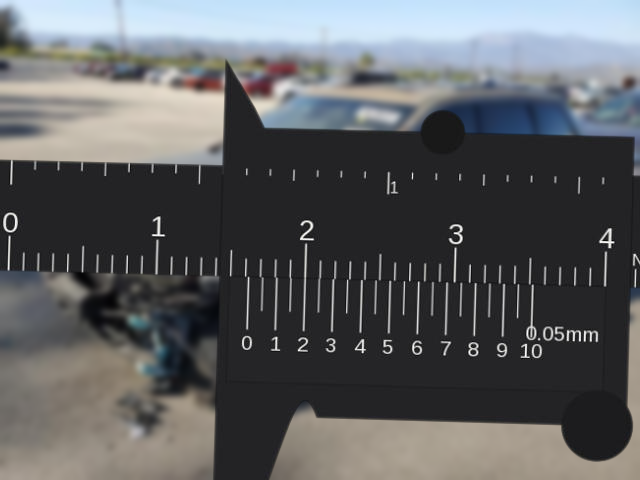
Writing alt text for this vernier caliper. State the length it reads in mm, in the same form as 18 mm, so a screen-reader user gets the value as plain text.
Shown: 16.2 mm
